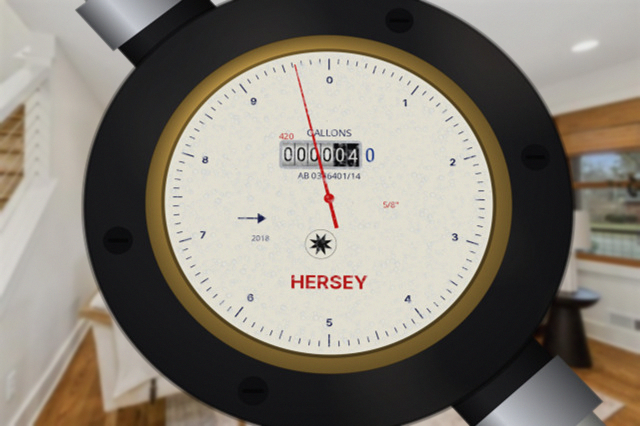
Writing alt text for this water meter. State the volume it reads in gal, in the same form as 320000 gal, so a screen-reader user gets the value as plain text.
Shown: 39.6 gal
